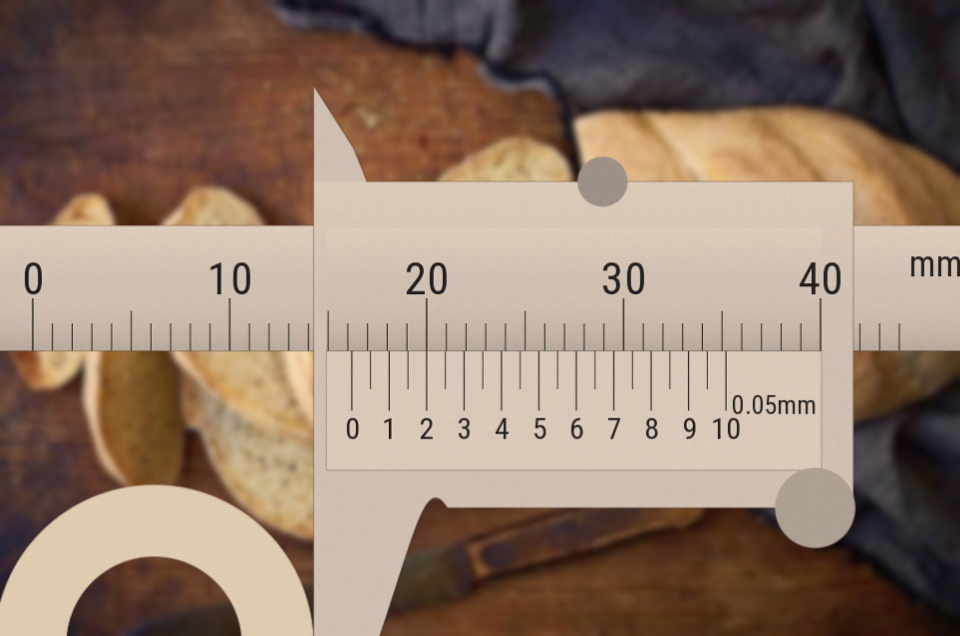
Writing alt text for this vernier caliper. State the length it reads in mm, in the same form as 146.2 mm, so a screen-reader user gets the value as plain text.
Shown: 16.2 mm
